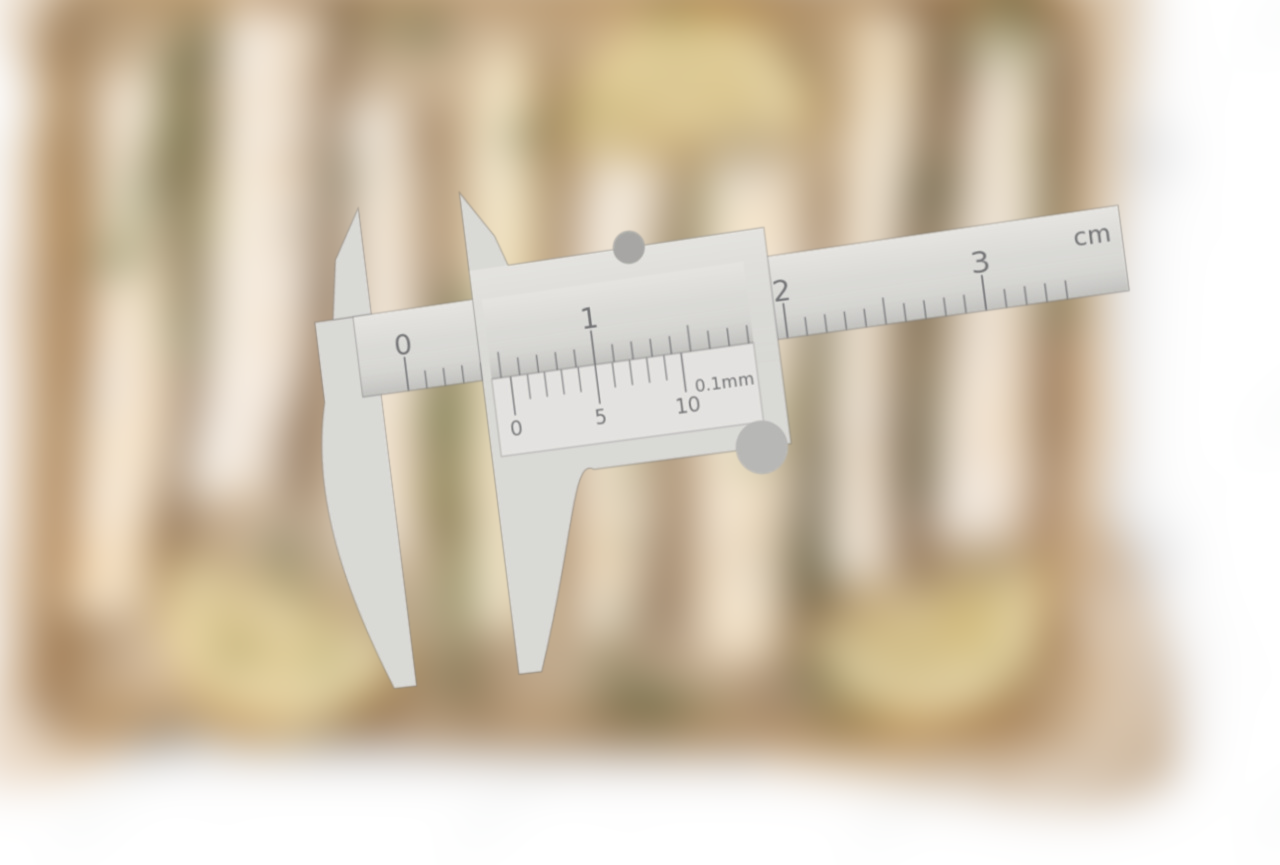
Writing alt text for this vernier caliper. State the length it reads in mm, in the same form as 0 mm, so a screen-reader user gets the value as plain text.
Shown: 5.5 mm
